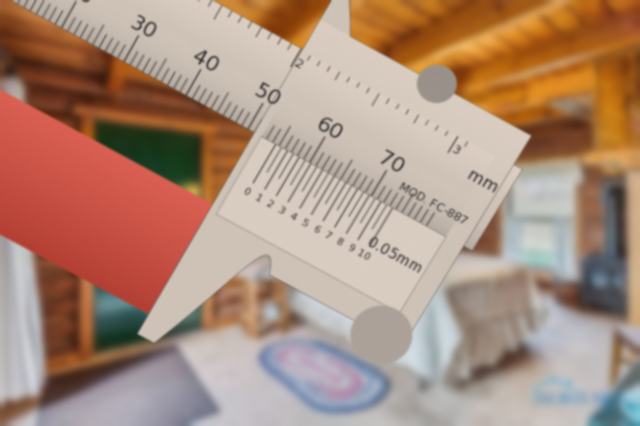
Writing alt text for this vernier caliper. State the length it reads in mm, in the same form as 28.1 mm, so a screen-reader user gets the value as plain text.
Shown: 54.5 mm
